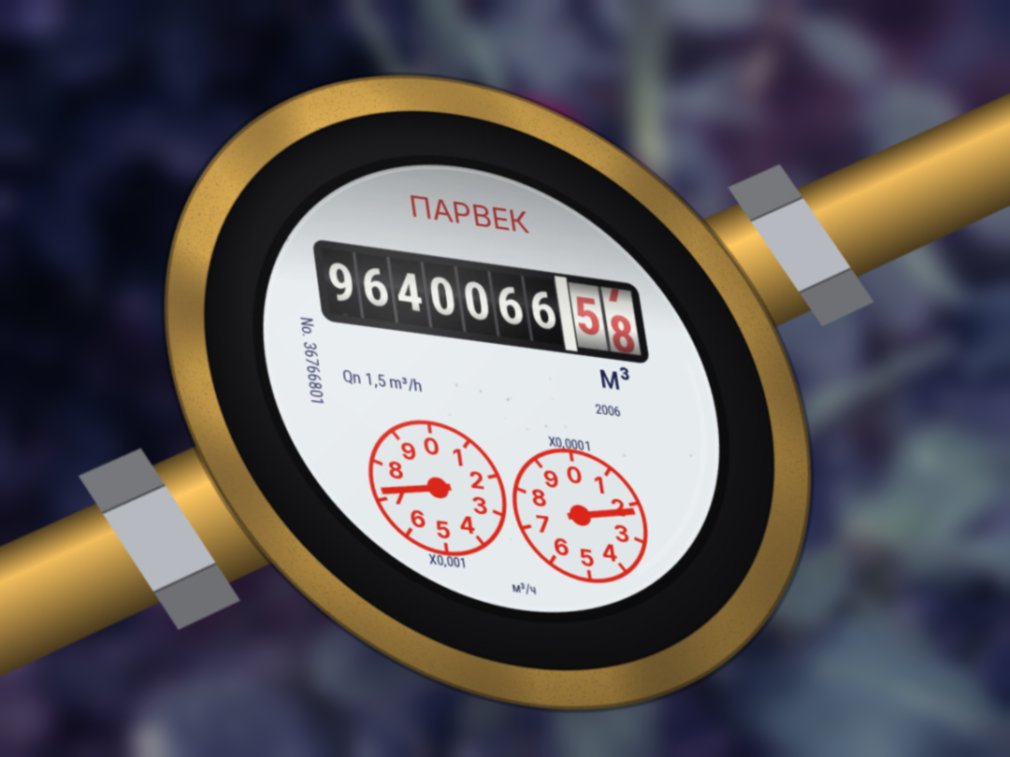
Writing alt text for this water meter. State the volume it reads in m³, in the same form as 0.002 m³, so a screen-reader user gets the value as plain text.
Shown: 9640066.5772 m³
